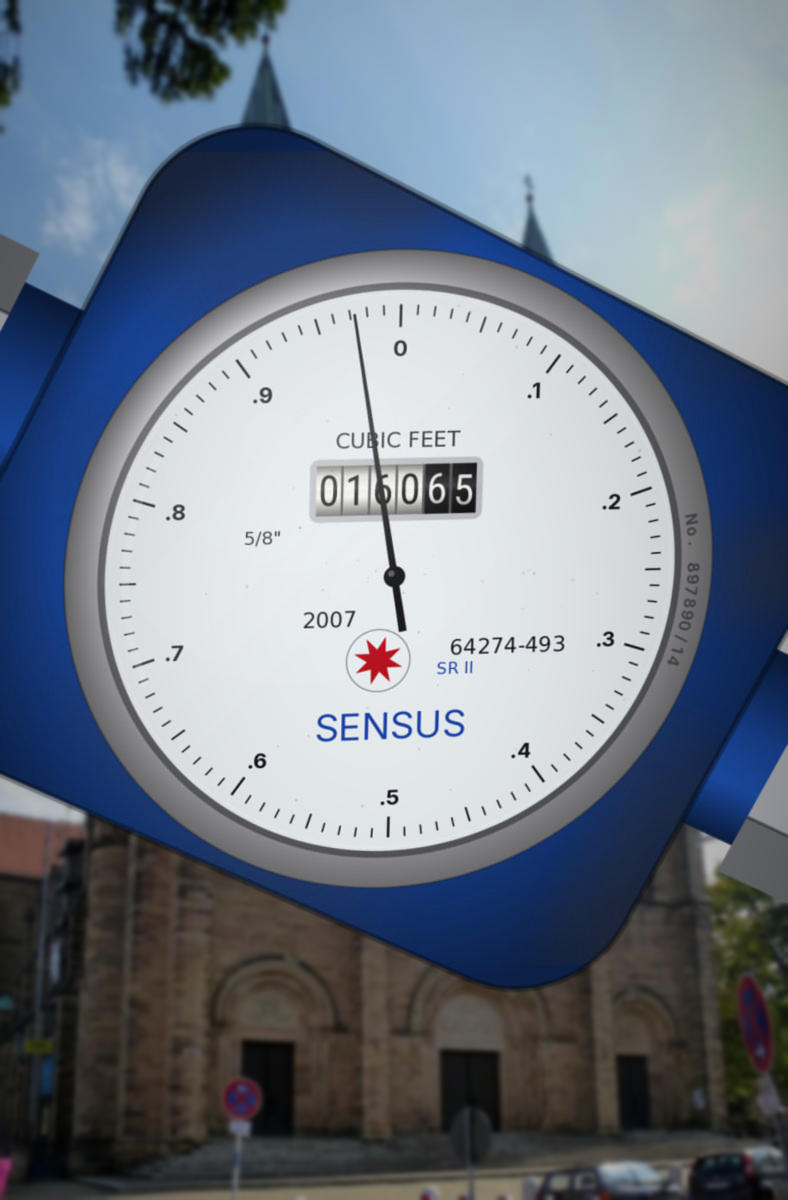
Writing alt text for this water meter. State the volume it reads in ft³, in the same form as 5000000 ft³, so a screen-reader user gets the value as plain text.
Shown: 16064.97 ft³
